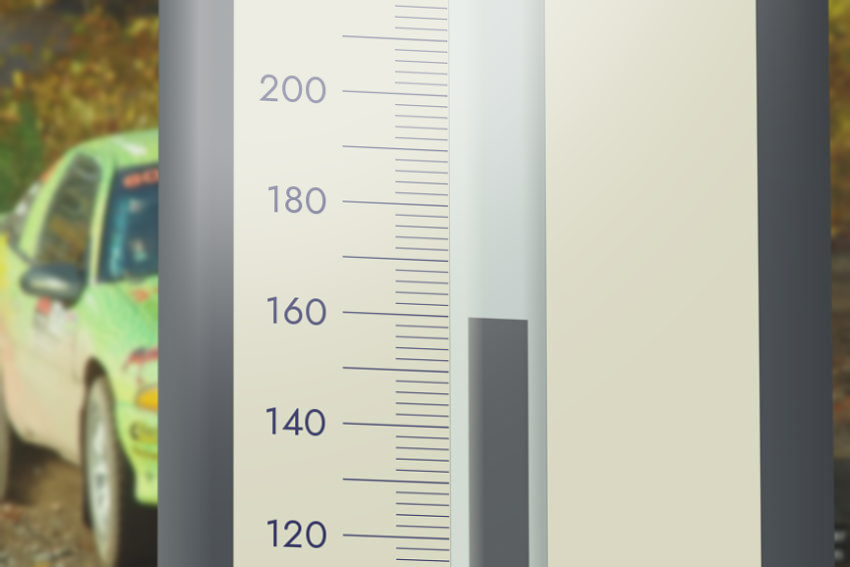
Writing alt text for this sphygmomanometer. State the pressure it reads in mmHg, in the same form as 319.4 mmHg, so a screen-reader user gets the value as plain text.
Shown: 160 mmHg
